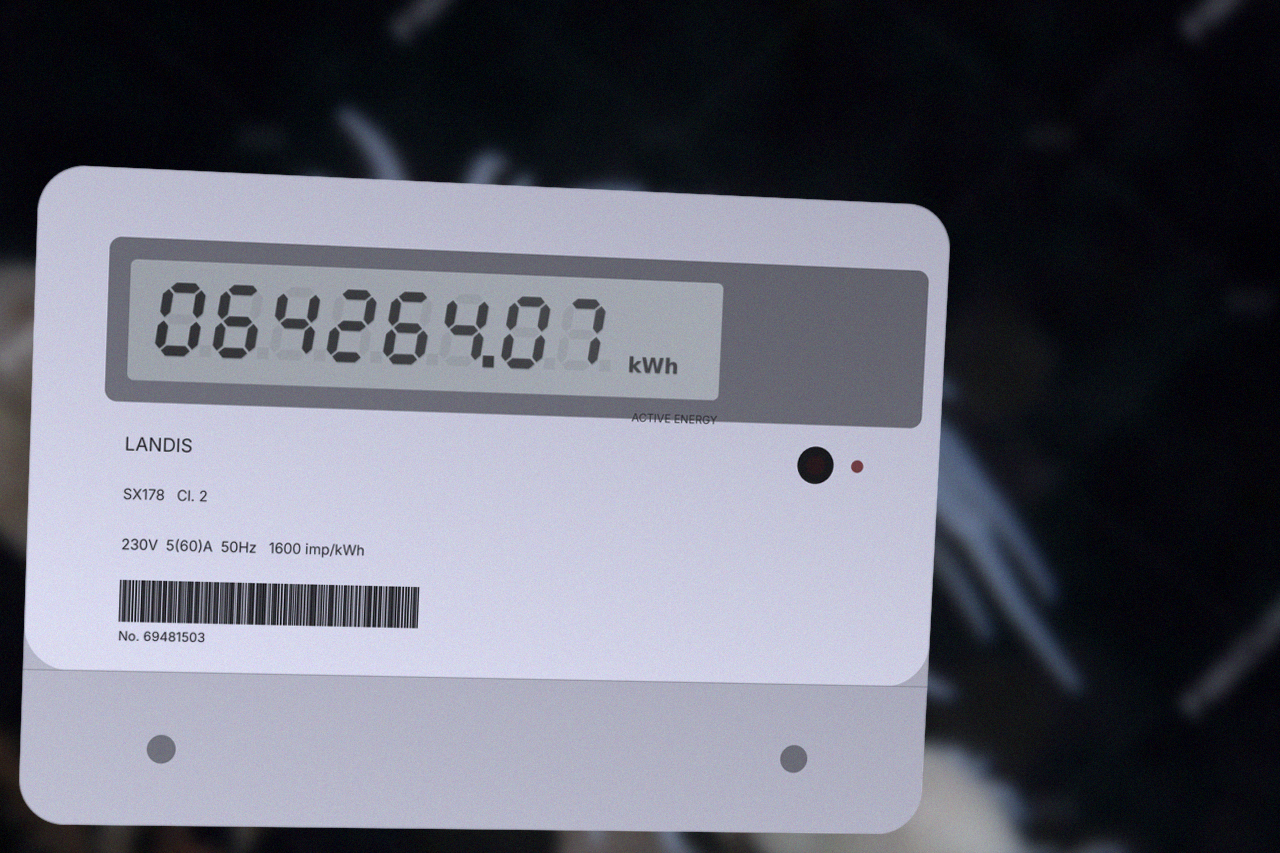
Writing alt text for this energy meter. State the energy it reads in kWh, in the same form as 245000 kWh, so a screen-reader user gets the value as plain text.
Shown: 64264.07 kWh
